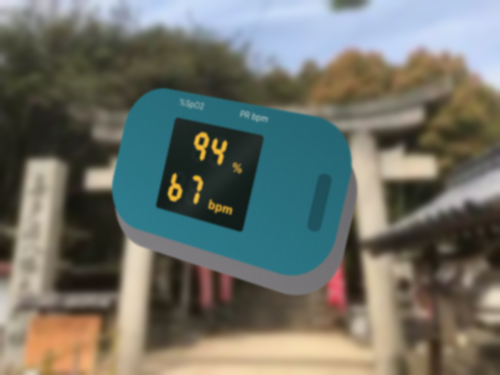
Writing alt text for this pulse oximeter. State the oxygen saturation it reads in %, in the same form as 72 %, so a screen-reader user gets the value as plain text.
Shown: 94 %
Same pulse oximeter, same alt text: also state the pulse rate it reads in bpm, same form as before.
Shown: 67 bpm
